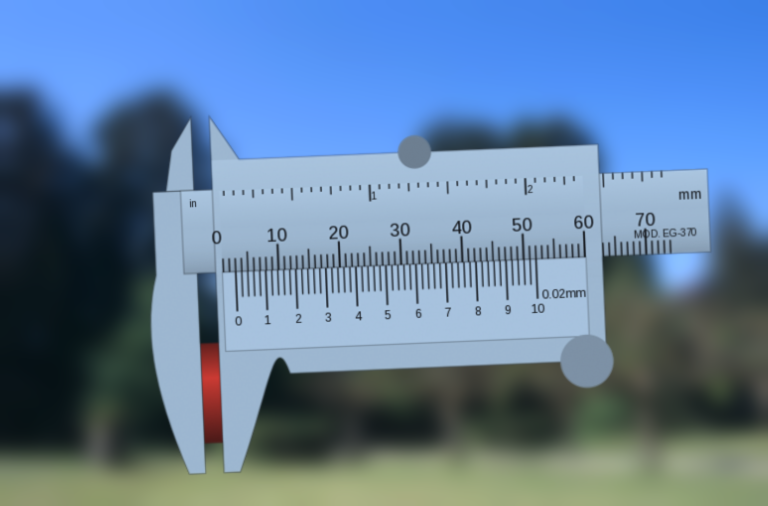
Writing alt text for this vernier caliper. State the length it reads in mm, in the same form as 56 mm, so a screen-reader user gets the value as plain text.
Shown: 3.0 mm
